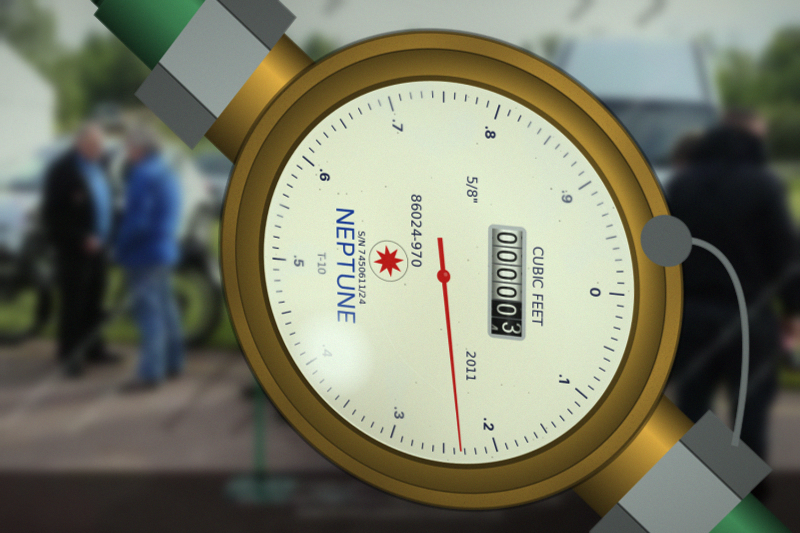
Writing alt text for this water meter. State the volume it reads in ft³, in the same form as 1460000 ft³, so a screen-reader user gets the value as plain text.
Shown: 3.23 ft³
